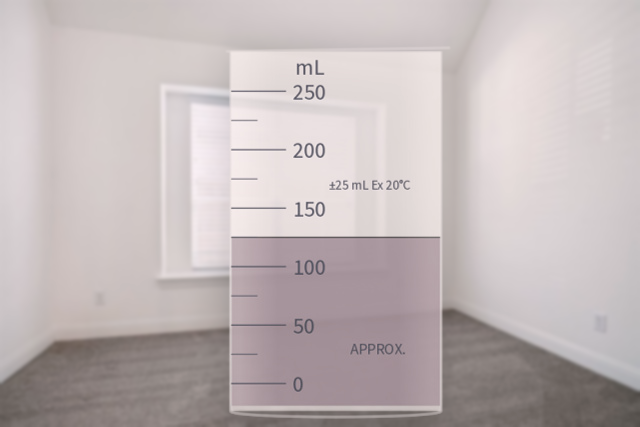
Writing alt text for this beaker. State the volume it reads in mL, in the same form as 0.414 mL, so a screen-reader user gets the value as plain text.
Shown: 125 mL
